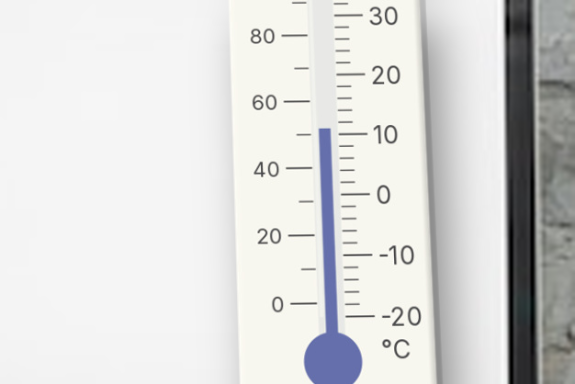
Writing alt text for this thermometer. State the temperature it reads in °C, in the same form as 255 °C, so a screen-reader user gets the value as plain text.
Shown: 11 °C
